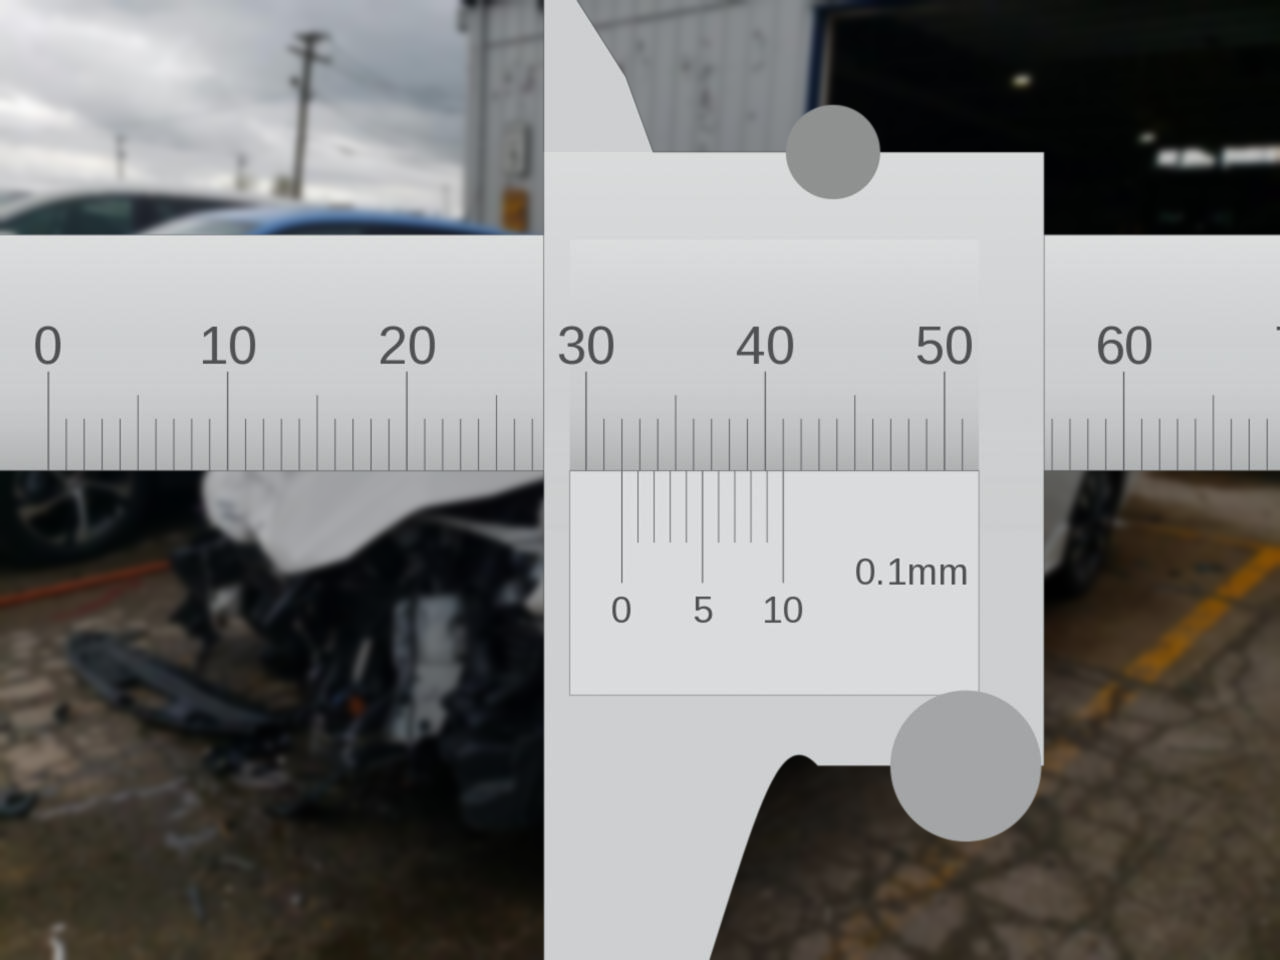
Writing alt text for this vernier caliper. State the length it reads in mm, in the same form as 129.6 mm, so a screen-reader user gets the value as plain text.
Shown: 32.0 mm
